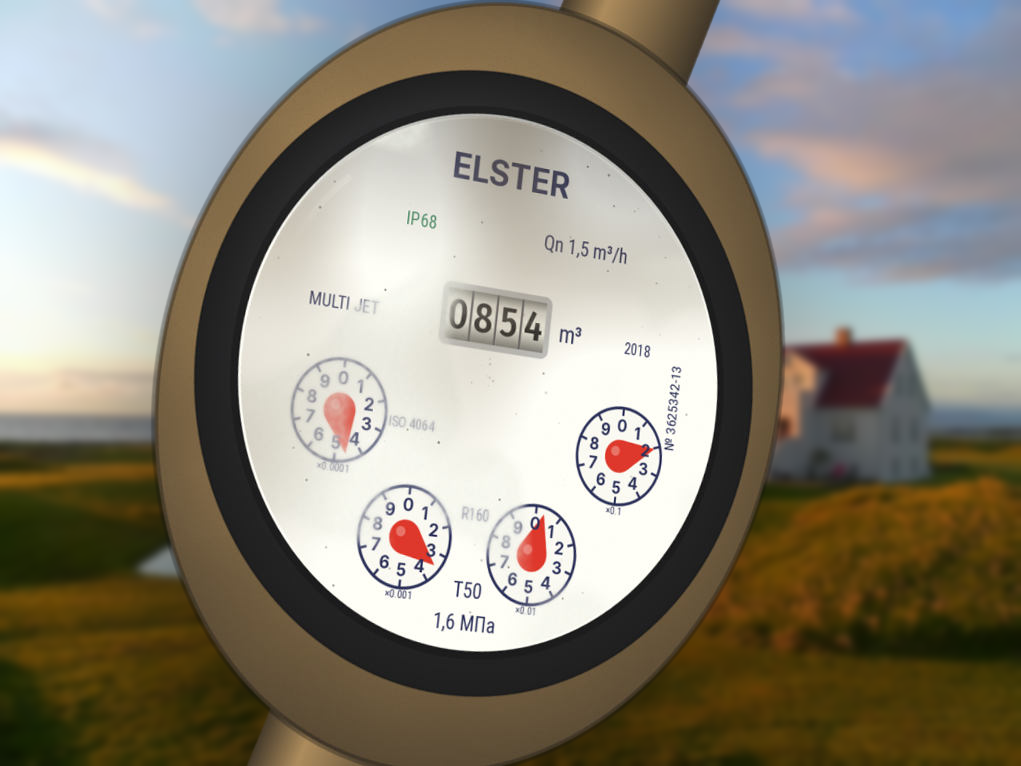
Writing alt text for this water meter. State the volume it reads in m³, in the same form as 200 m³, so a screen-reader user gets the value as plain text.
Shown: 854.2034 m³
